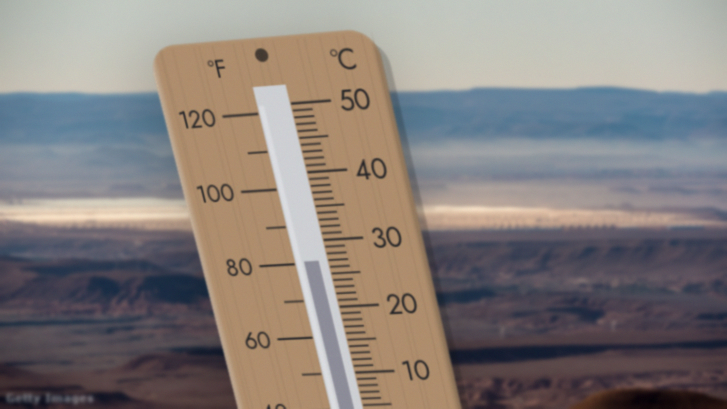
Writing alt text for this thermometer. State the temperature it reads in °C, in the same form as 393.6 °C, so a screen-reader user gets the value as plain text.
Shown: 27 °C
